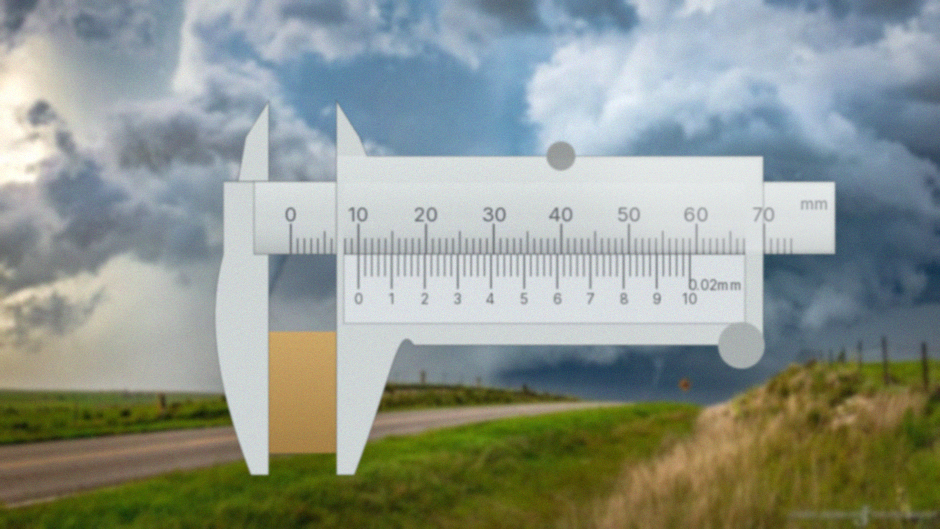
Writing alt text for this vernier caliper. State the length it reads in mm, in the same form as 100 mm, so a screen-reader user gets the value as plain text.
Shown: 10.0 mm
